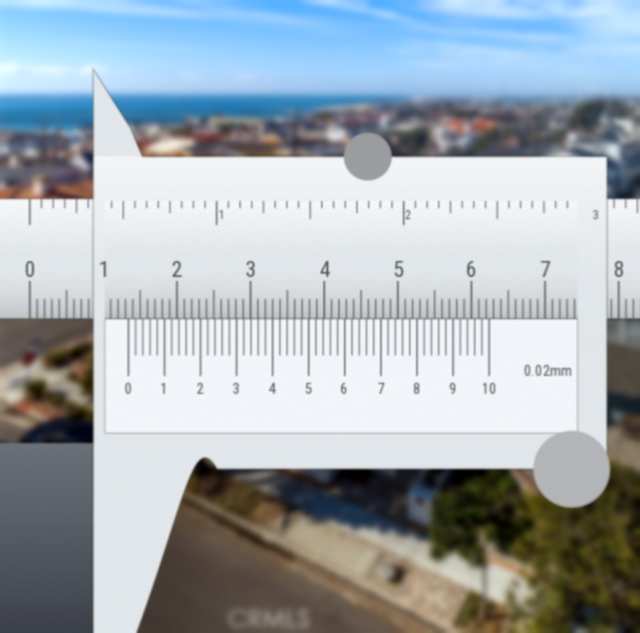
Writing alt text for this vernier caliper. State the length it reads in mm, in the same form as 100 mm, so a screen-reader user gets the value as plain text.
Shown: 13.4 mm
